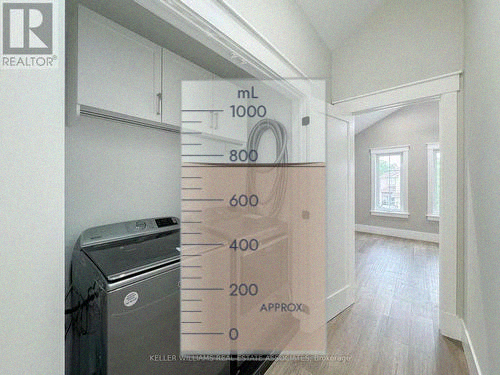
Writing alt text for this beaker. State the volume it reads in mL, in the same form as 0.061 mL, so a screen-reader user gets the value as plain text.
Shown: 750 mL
